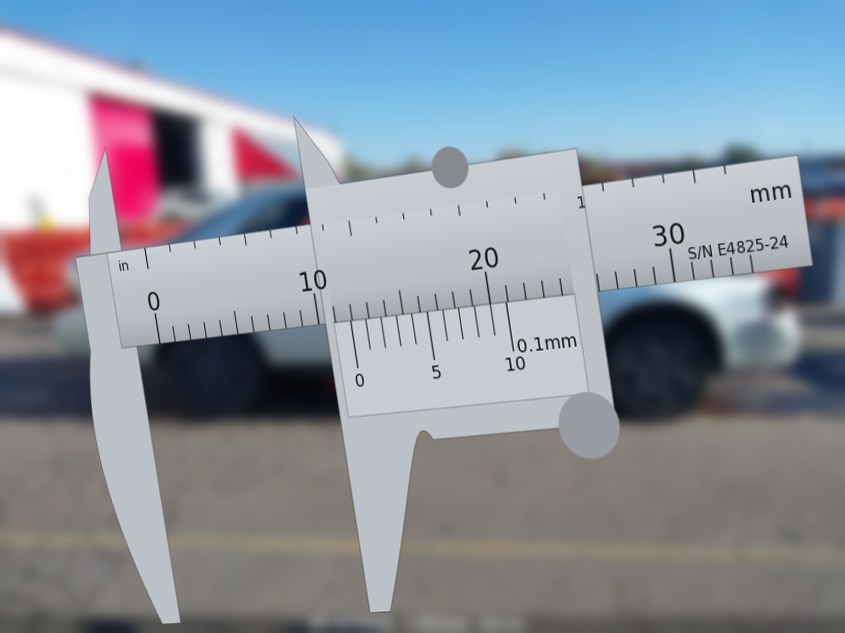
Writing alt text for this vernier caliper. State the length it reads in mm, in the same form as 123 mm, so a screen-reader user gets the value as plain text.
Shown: 11.9 mm
